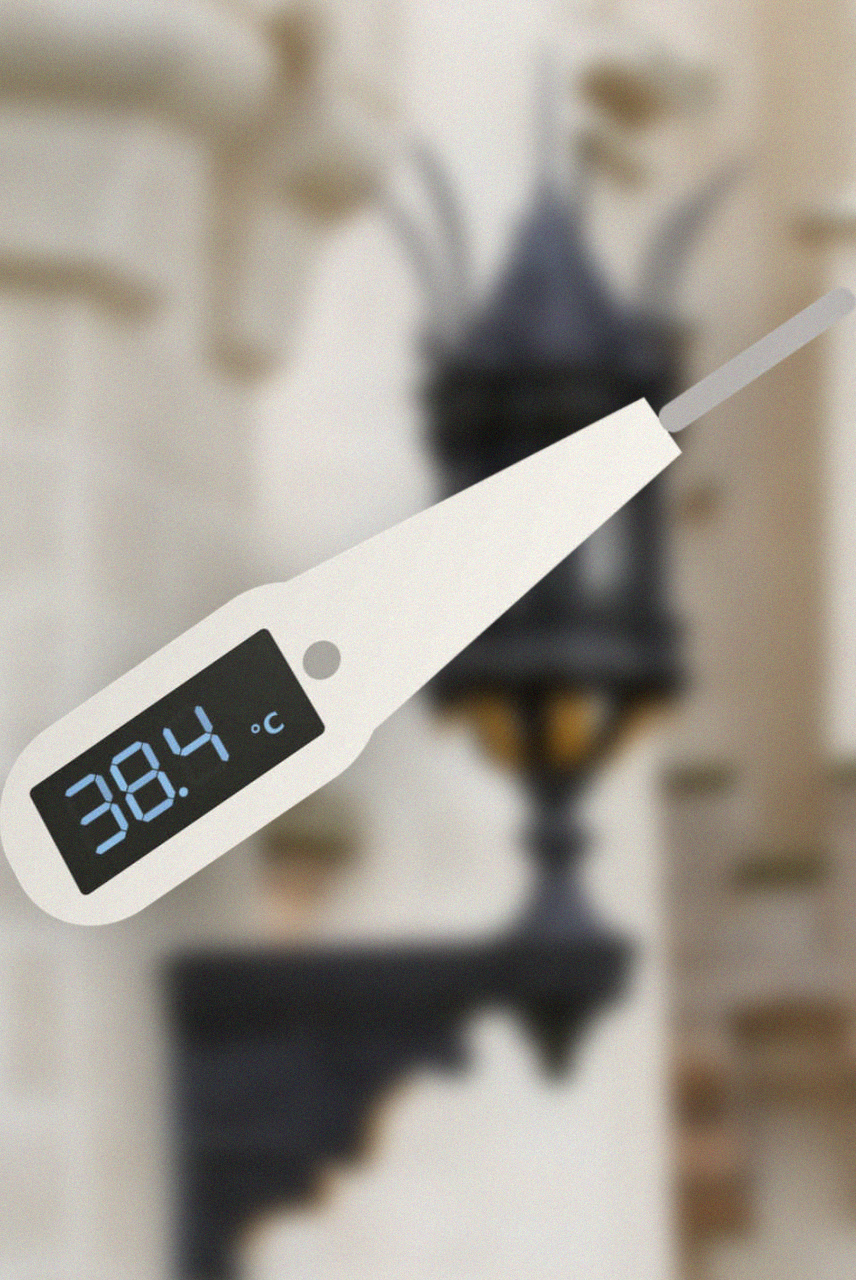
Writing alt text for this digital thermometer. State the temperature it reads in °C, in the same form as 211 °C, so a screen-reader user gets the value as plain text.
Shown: 38.4 °C
